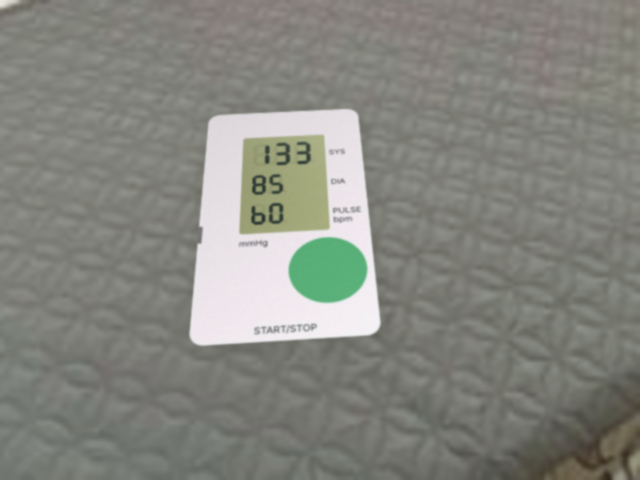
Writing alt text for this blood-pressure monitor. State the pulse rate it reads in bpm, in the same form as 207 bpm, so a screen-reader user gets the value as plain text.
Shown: 60 bpm
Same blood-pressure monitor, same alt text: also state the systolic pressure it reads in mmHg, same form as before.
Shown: 133 mmHg
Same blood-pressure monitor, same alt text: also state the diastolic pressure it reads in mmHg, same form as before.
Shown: 85 mmHg
